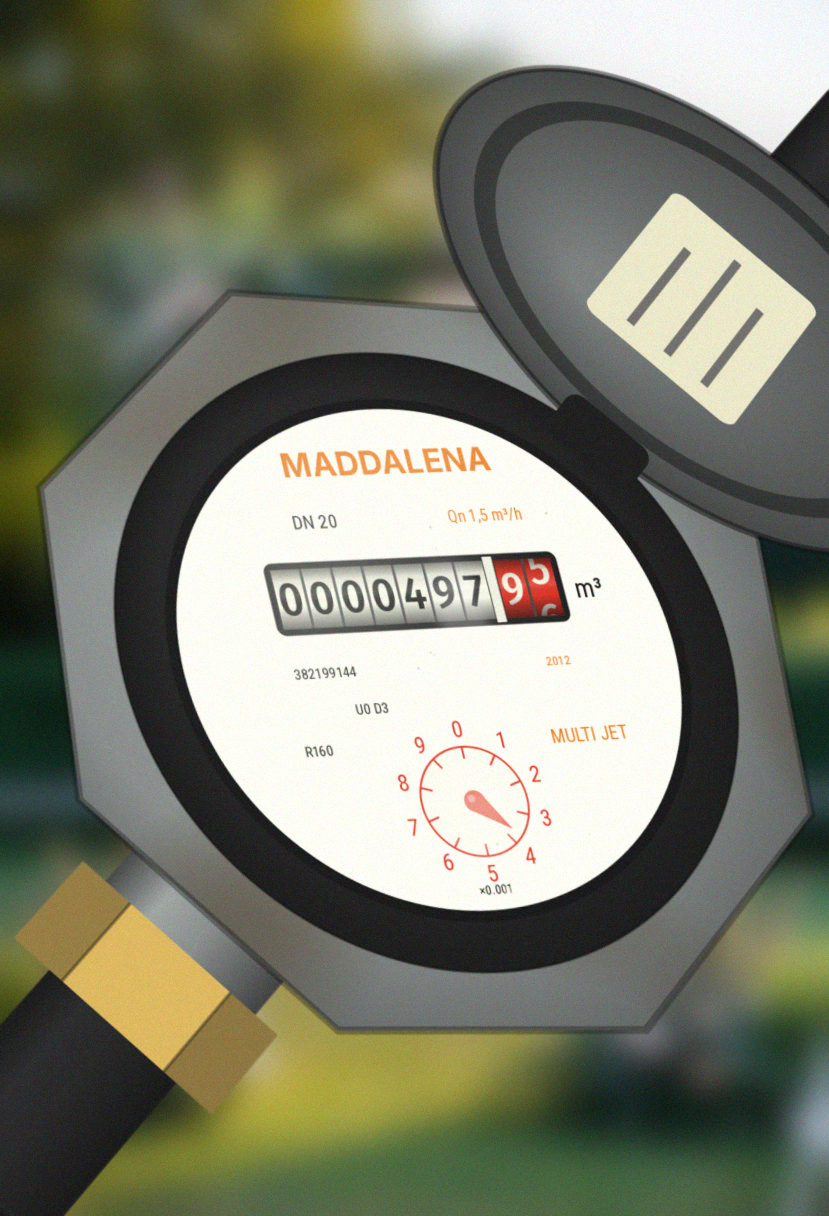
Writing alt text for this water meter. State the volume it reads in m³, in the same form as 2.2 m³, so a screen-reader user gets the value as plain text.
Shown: 497.953 m³
